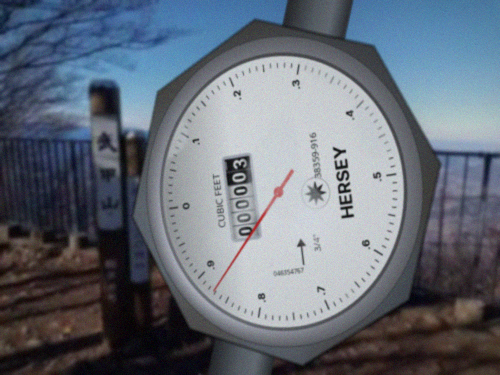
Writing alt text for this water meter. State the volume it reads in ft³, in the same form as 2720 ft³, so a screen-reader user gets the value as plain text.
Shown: 2.87 ft³
